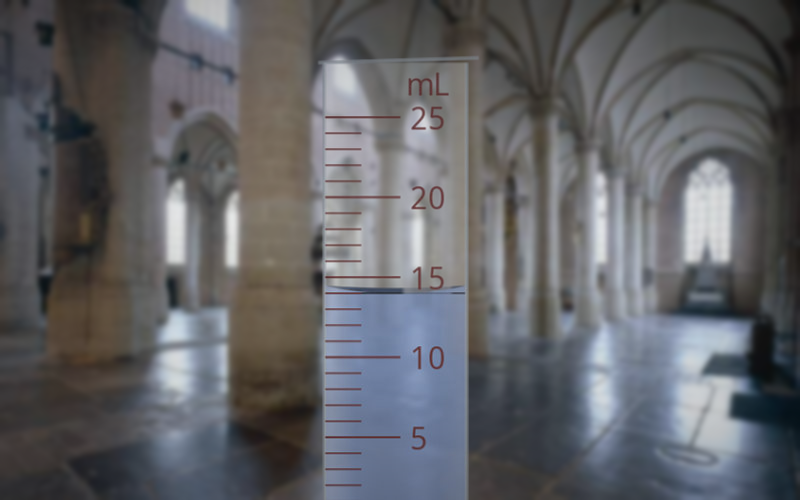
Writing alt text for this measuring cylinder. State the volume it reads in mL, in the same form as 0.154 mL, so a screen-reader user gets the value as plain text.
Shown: 14 mL
